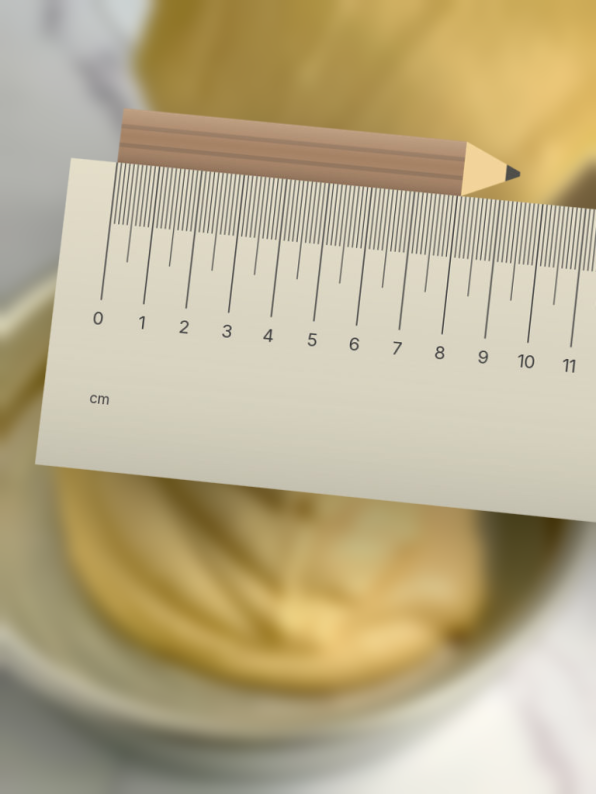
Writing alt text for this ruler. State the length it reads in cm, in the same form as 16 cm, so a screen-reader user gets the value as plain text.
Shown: 9.4 cm
